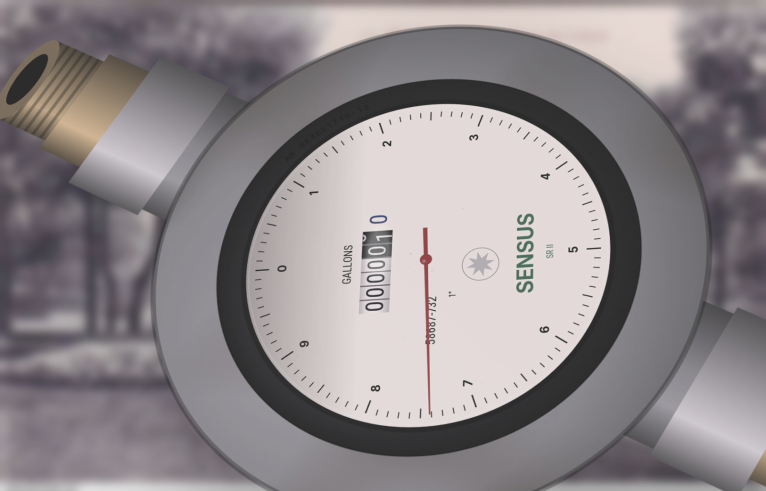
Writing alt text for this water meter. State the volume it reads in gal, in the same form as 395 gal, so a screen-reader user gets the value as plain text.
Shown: 7.4 gal
